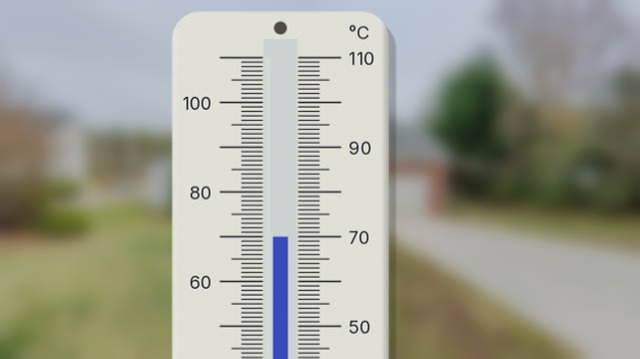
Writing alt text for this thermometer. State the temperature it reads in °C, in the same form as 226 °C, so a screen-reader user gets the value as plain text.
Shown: 70 °C
